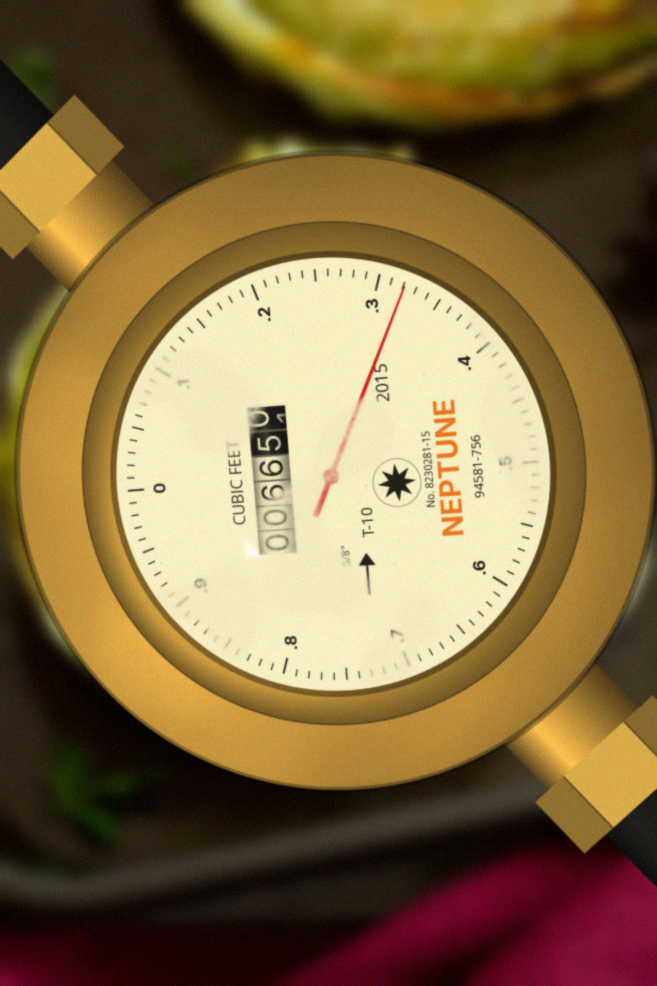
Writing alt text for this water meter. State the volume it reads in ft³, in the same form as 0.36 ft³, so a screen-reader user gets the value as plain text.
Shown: 6650.32 ft³
